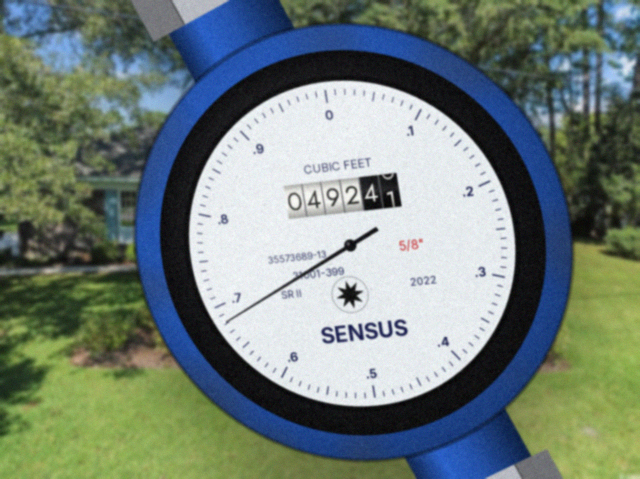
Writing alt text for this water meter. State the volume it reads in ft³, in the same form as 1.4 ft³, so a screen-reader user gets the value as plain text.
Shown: 49240.68 ft³
